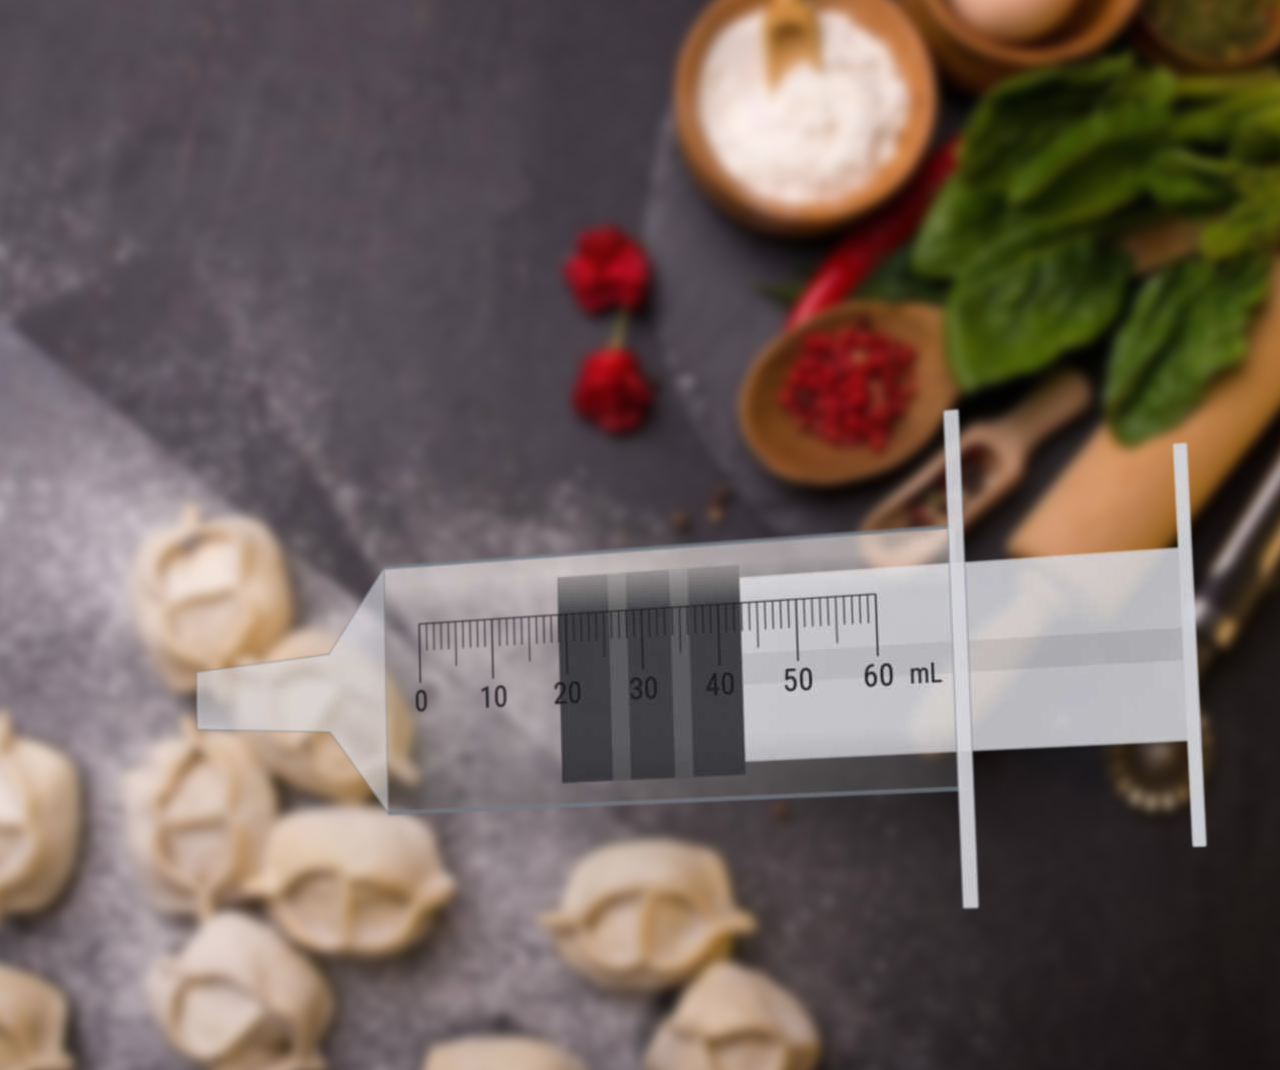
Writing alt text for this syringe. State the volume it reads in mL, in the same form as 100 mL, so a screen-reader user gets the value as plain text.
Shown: 19 mL
